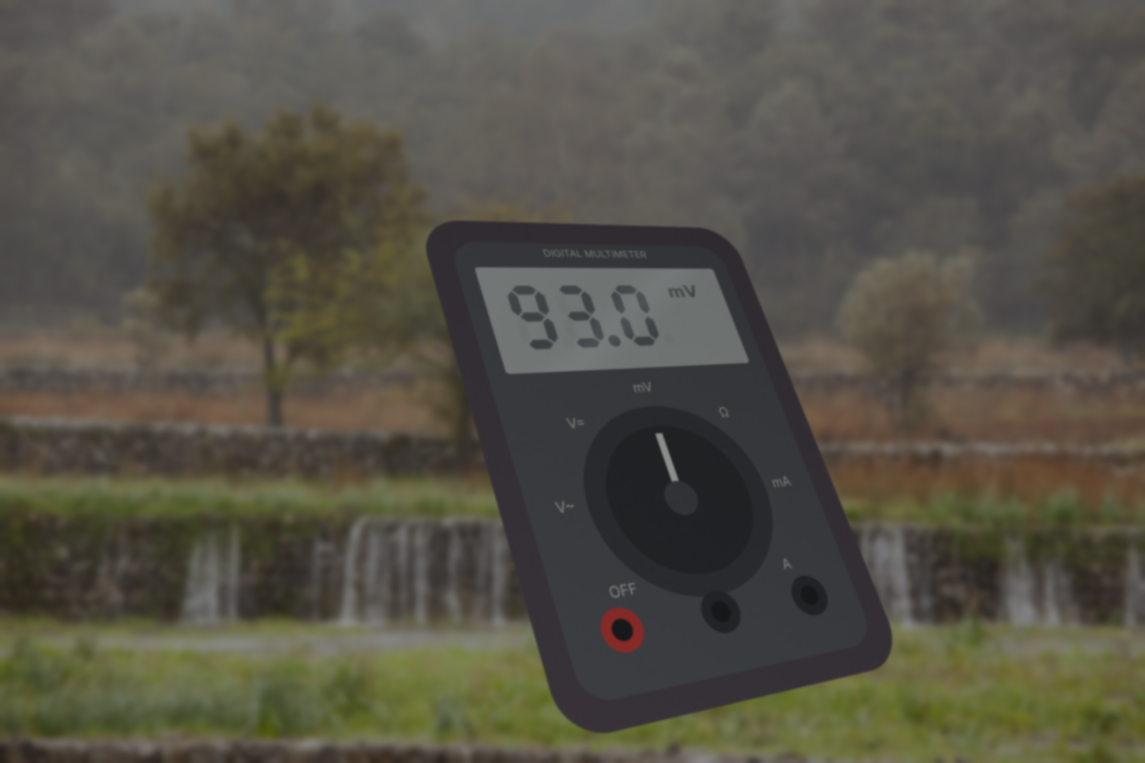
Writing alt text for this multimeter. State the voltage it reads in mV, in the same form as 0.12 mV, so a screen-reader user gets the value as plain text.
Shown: 93.0 mV
